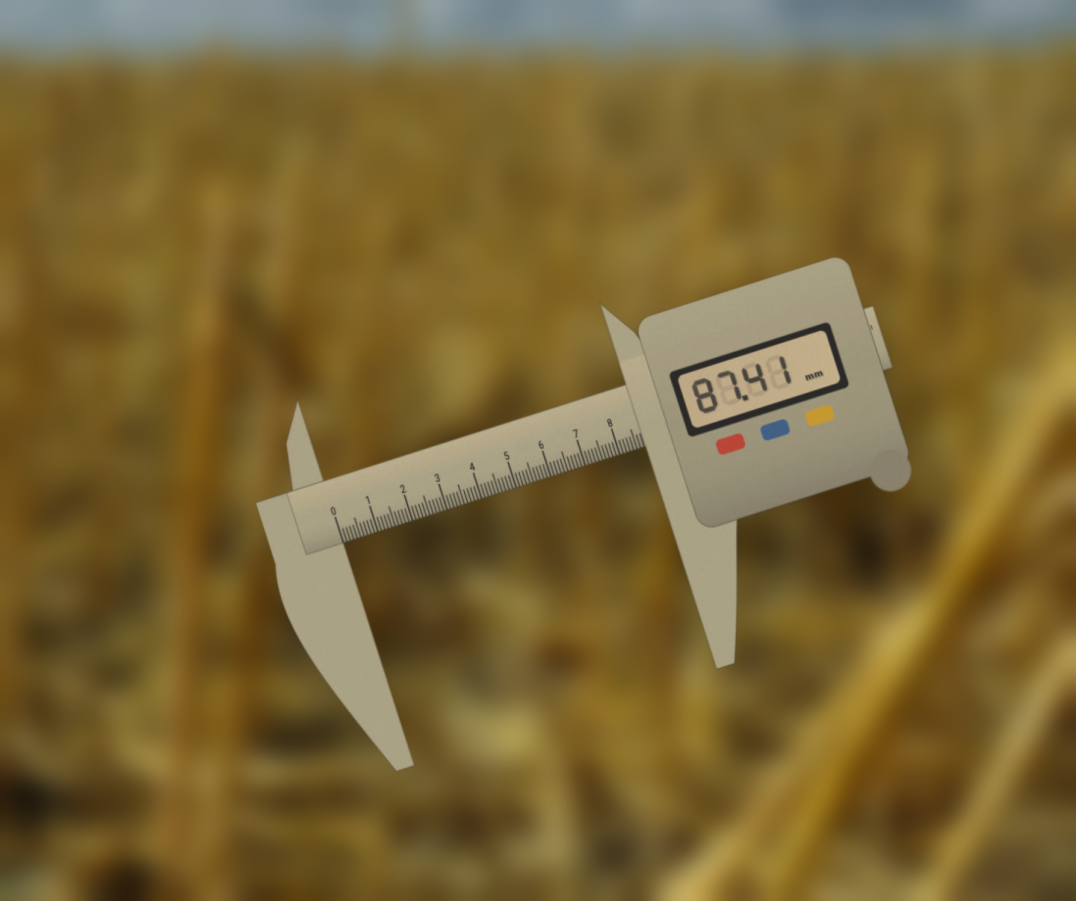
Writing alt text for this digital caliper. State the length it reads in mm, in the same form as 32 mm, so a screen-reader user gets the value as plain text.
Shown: 87.41 mm
